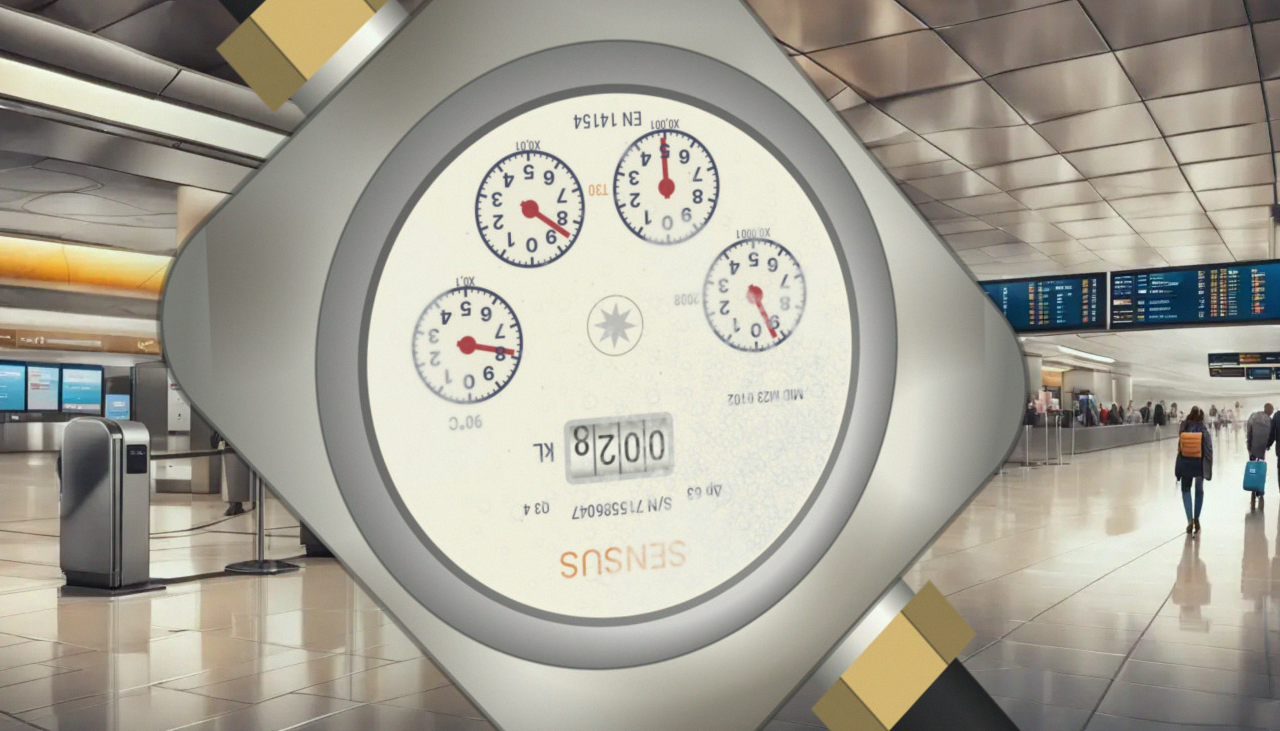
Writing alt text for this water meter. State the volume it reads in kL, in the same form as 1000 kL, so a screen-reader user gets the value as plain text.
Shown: 27.7849 kL
